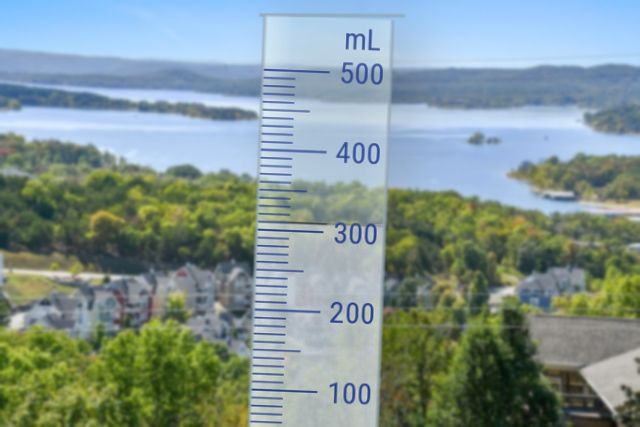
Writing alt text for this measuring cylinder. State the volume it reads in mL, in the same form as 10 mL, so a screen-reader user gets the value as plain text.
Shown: 310 mL
